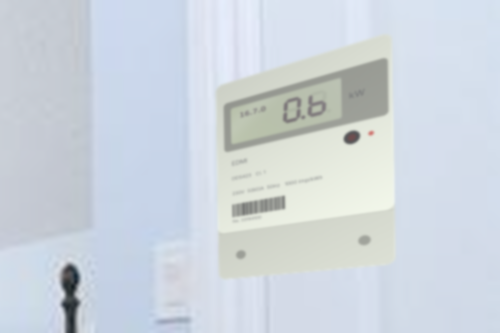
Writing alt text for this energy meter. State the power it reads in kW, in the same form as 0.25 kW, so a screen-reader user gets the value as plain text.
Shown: 0.6 kW
